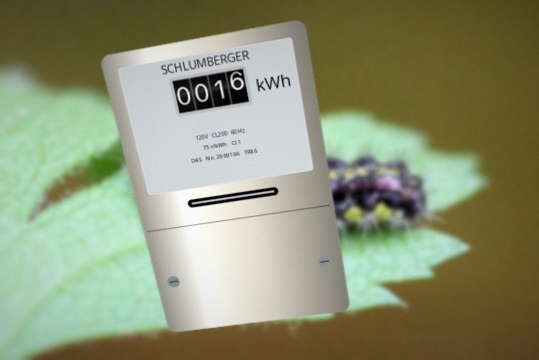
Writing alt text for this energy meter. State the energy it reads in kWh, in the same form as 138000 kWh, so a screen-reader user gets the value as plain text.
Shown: 16 kWh
